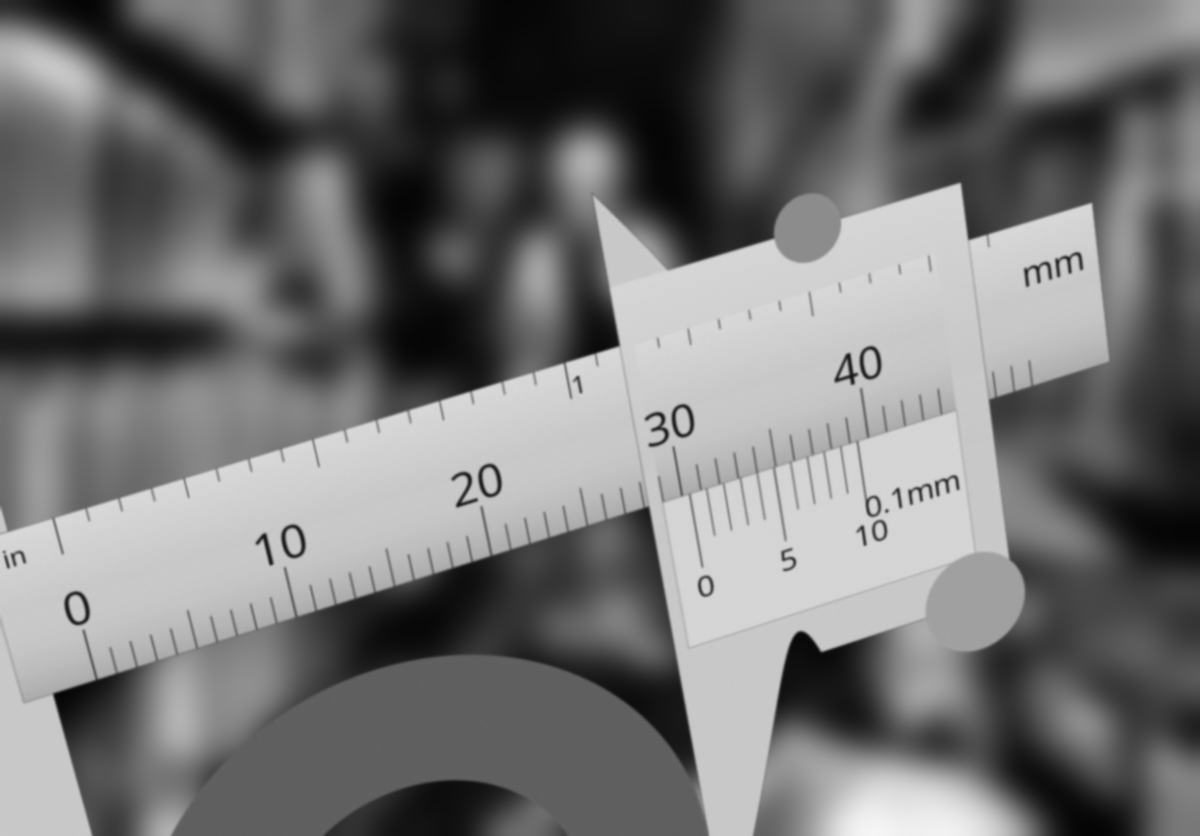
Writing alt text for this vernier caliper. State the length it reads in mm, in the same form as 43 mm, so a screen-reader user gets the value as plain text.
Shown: 30.4 mm
